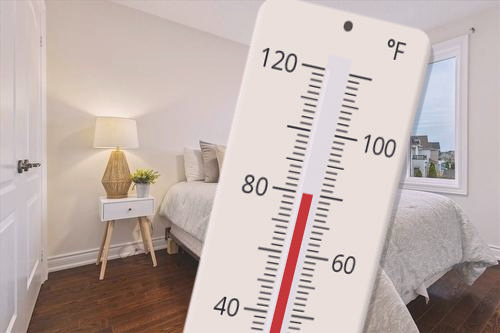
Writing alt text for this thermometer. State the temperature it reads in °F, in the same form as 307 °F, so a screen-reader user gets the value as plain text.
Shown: 80 °F
